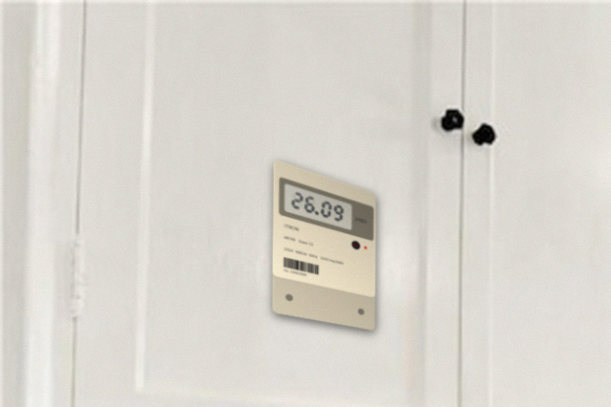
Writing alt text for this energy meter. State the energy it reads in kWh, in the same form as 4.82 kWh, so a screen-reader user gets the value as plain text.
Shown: 26.09 kWh
